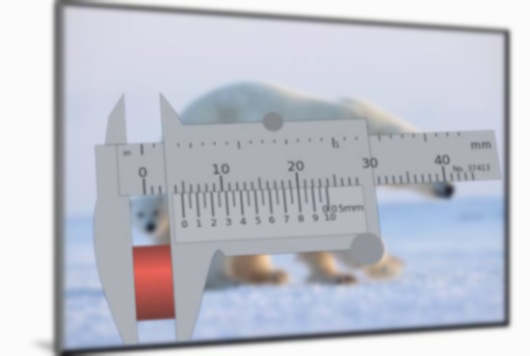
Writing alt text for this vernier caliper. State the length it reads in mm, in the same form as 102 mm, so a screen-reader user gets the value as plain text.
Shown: 4.8 mm
